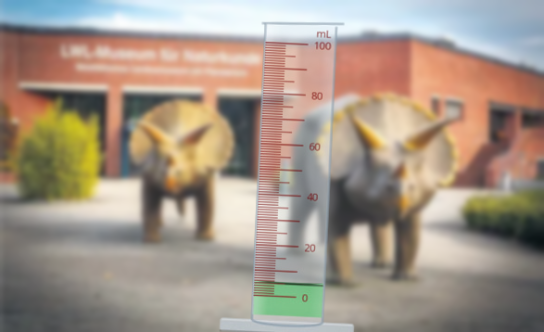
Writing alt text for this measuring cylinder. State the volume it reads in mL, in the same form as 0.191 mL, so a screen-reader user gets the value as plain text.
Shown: 5 mL
